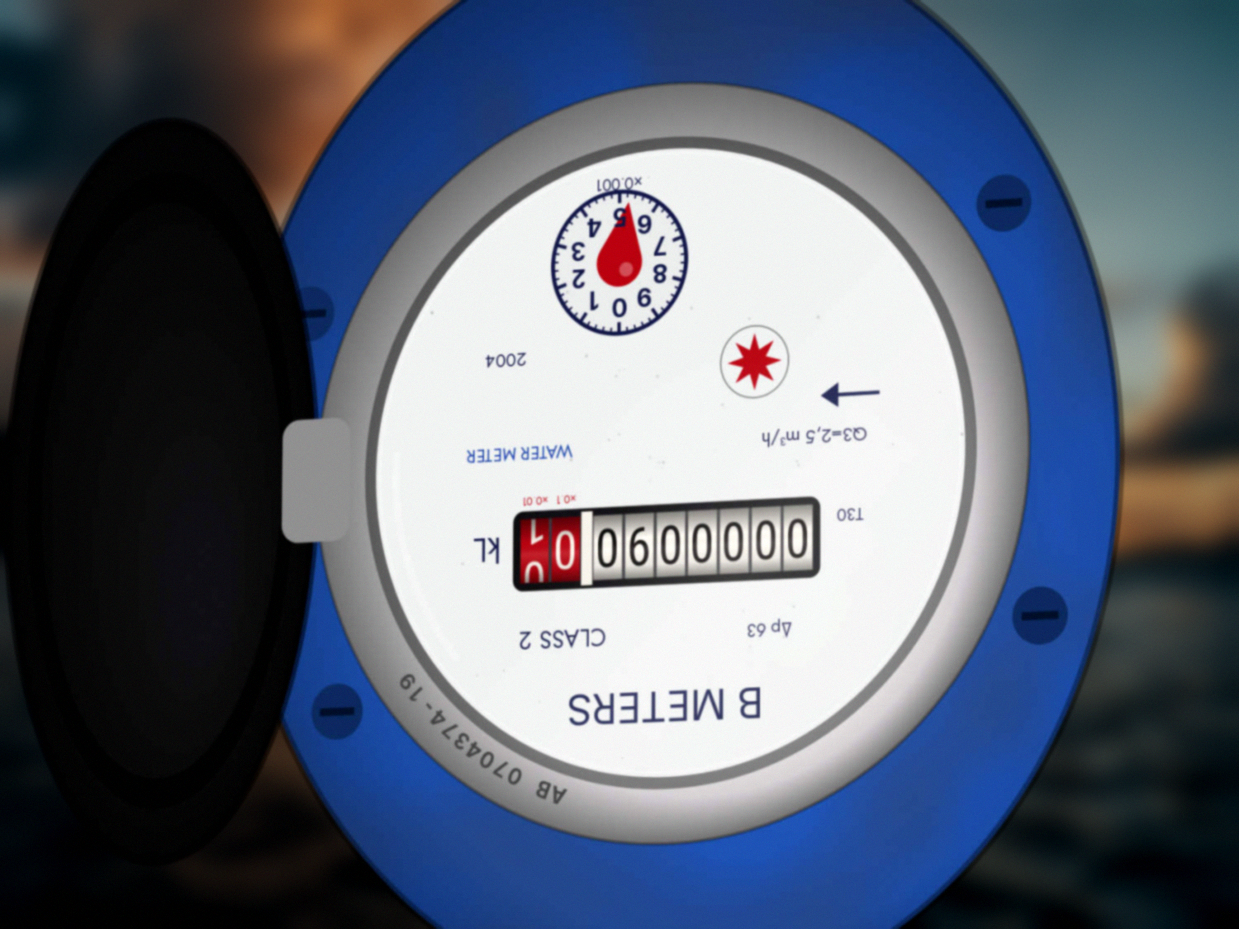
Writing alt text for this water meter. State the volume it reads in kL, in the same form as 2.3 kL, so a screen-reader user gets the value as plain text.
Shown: 90.005 kL
